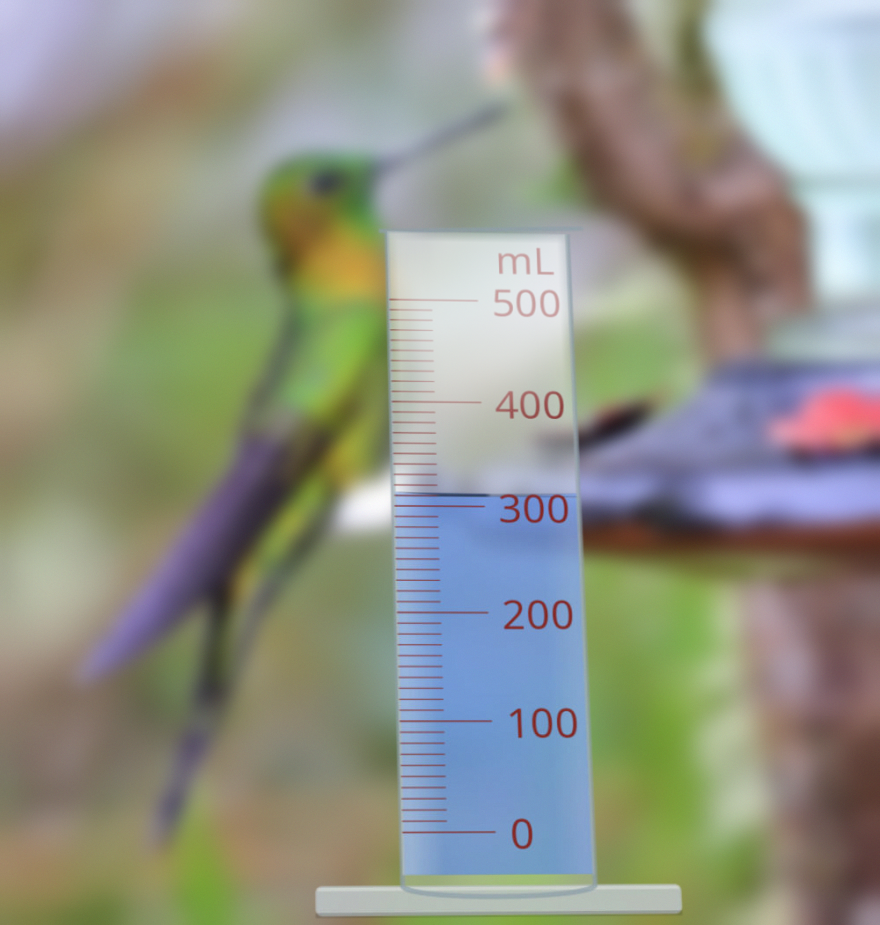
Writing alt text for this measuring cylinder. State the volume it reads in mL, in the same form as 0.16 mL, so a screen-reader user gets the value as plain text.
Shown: 310 mL
